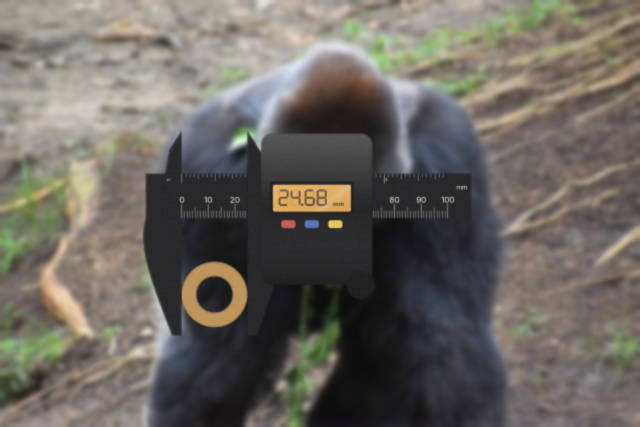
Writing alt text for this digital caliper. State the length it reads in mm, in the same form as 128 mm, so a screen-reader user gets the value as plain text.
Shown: 24.68 mm
